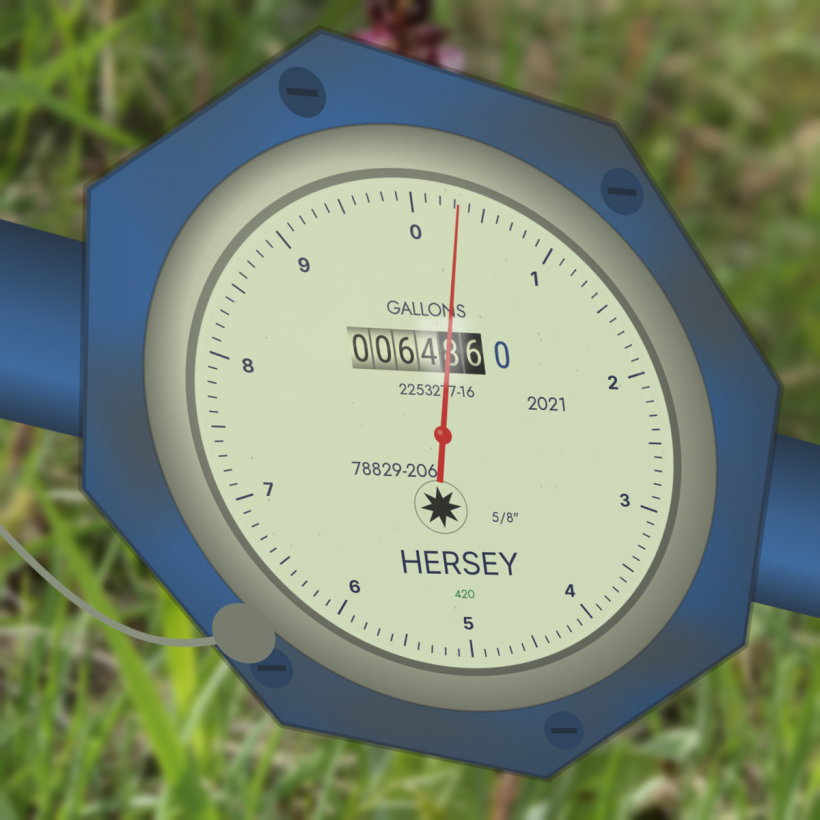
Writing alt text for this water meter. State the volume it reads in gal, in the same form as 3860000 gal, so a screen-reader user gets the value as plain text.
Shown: 64860.3 gal
